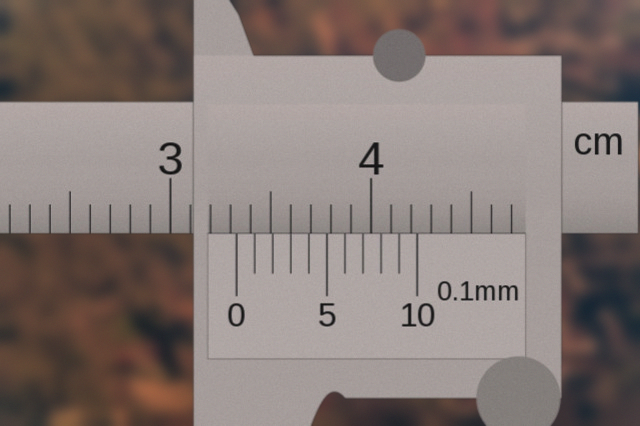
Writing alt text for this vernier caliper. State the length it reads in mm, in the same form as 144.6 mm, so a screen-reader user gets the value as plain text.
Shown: 33.3 mm
